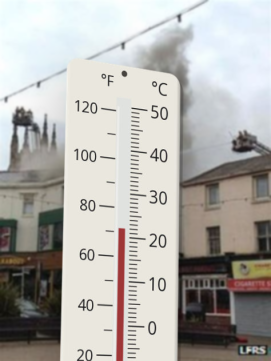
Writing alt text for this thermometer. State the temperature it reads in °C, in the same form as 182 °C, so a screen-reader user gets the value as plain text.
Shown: 22 °C
